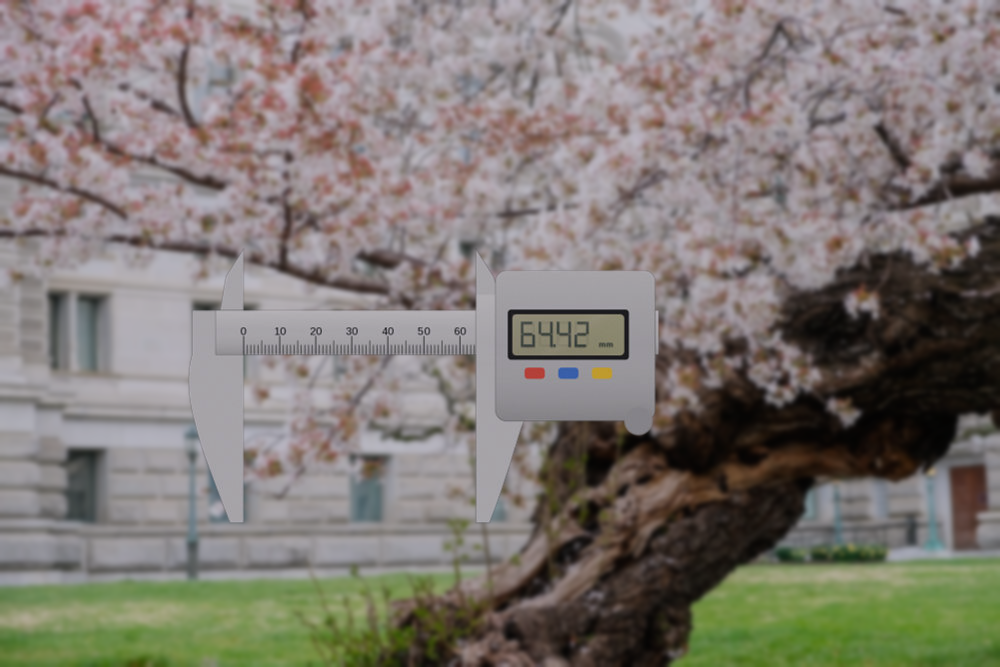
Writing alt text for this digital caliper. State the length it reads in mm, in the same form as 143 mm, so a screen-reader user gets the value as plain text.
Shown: 64.42 mm
